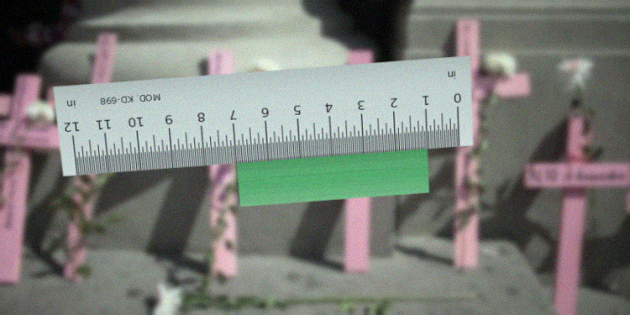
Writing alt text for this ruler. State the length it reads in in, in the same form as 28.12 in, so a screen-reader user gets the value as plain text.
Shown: 6 in
